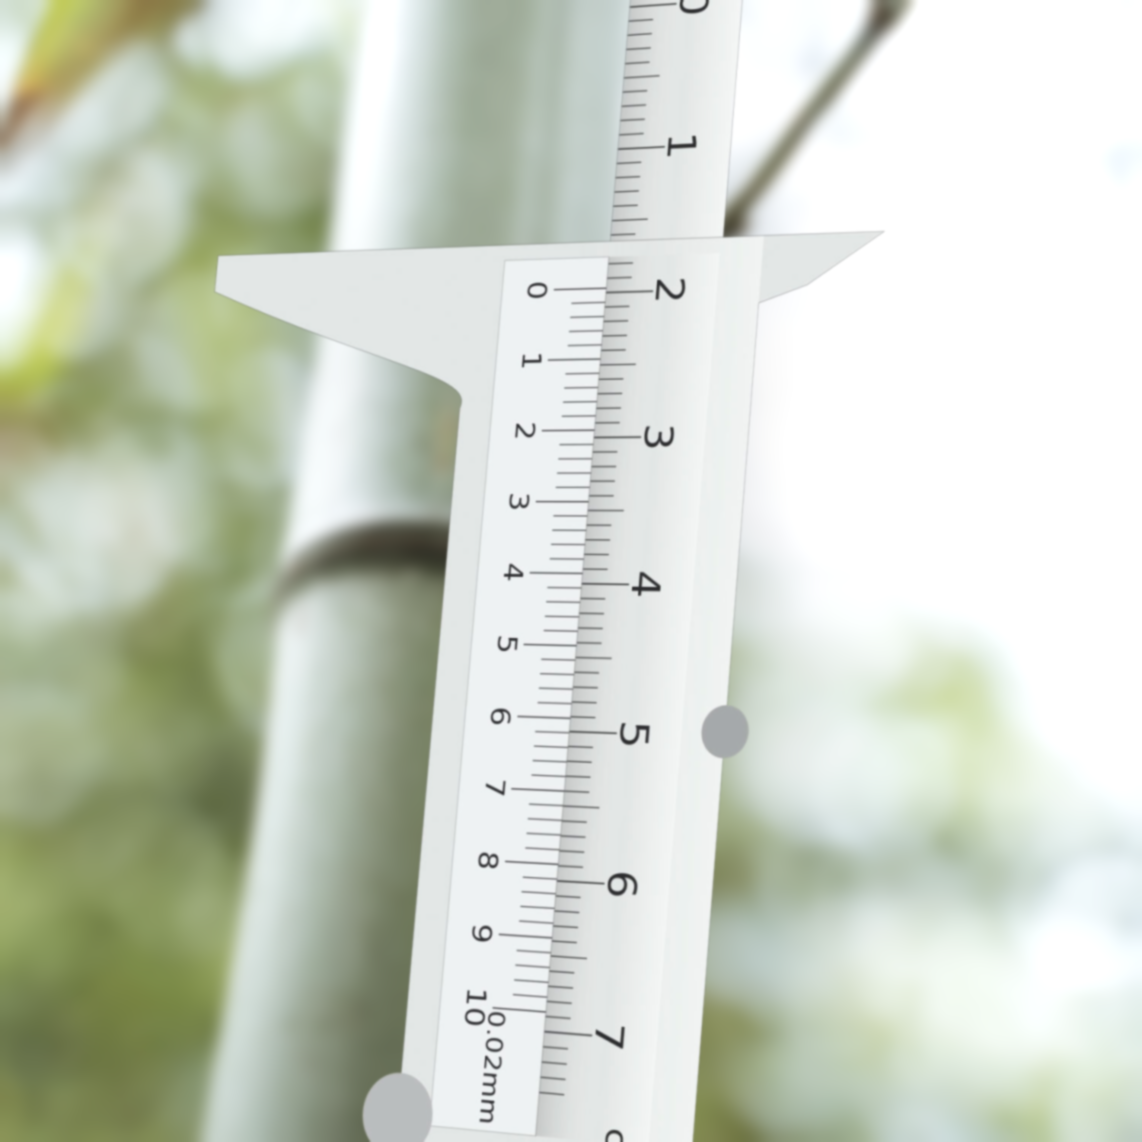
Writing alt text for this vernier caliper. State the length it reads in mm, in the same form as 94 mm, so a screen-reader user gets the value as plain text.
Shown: 19.7 mm
